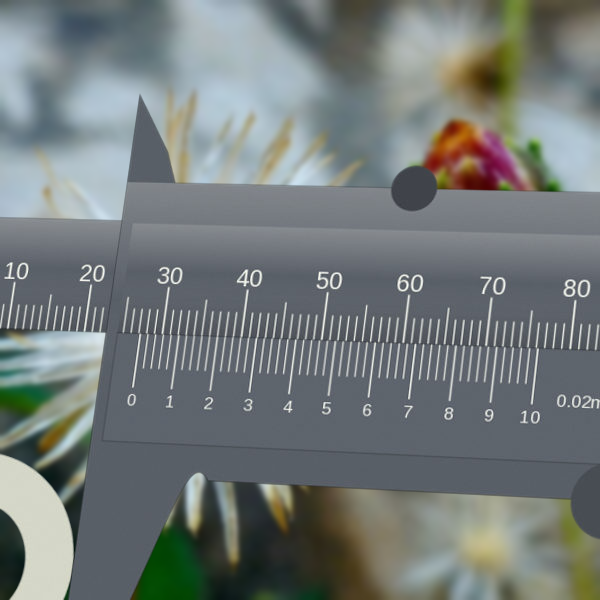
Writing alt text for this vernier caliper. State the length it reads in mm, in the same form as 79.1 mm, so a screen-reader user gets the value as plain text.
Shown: 27.2 mm
